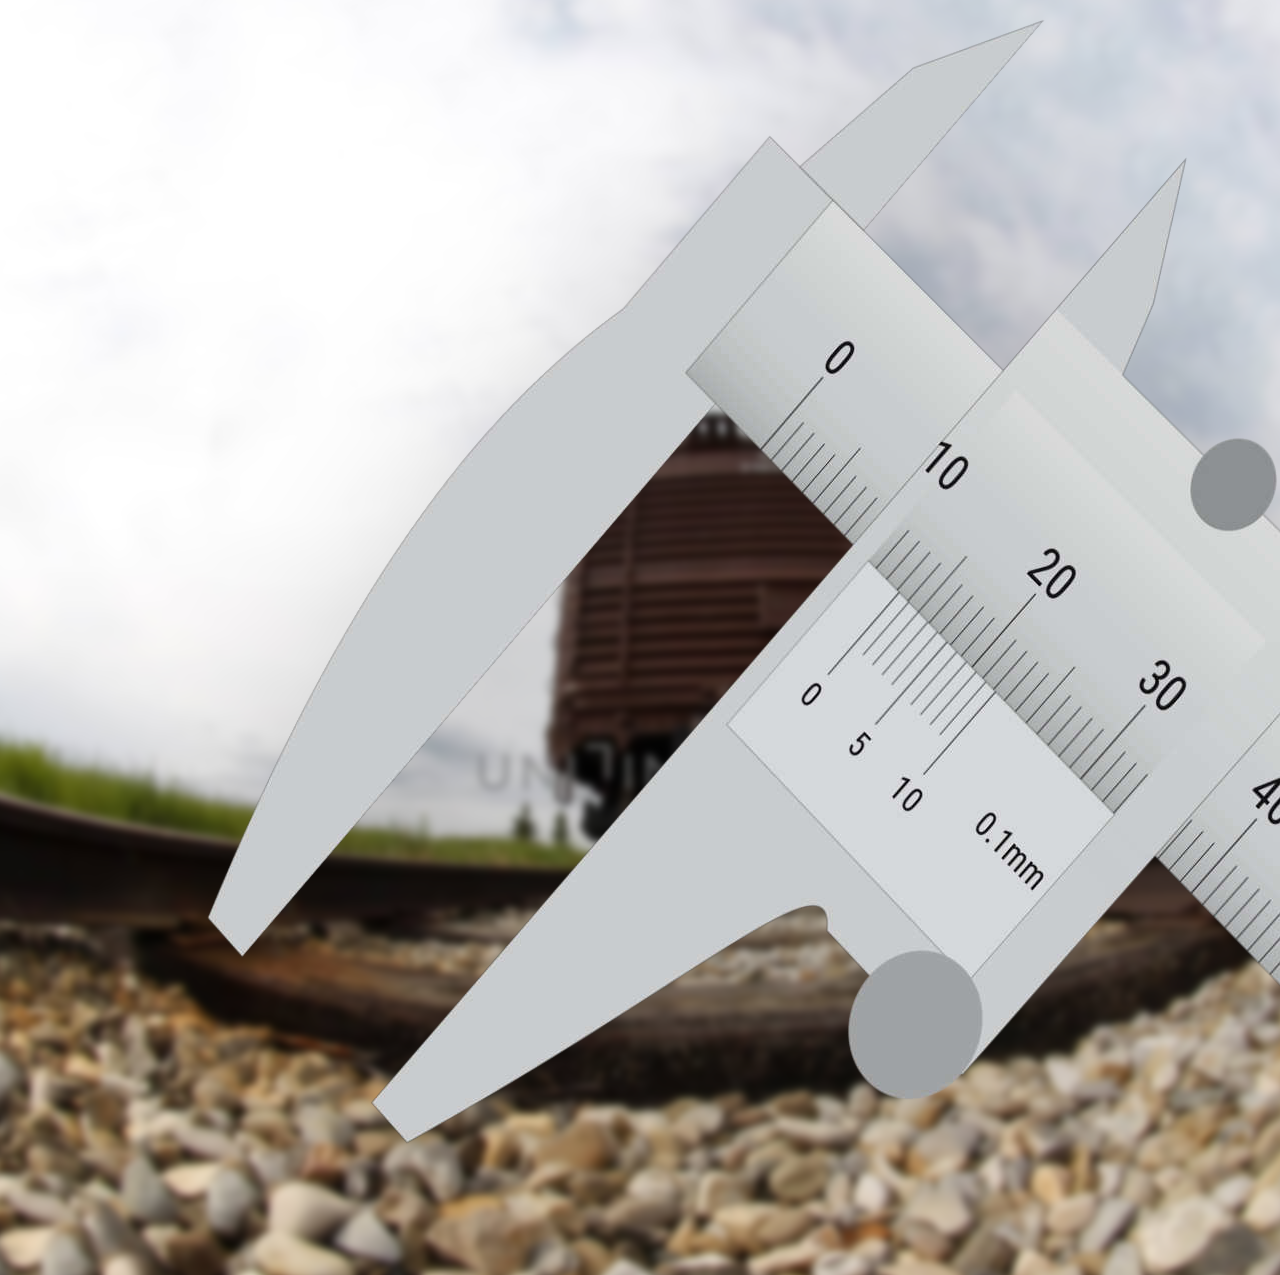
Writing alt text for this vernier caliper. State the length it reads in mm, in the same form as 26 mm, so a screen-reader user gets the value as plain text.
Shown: 13.2 mm
